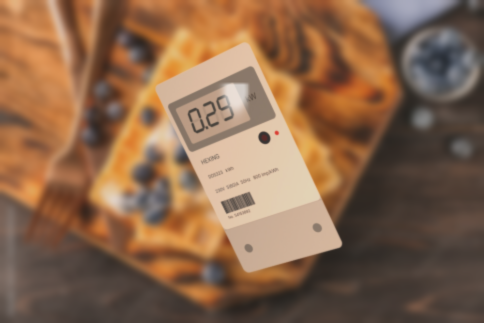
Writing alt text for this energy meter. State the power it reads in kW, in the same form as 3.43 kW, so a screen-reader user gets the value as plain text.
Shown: 0.29 kW
